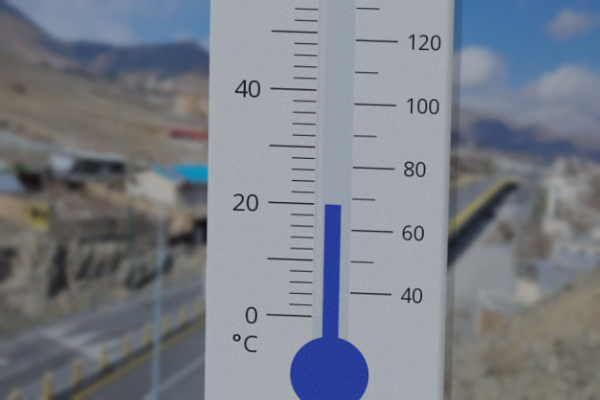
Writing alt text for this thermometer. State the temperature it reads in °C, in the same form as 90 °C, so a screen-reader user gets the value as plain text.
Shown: 20 °C
